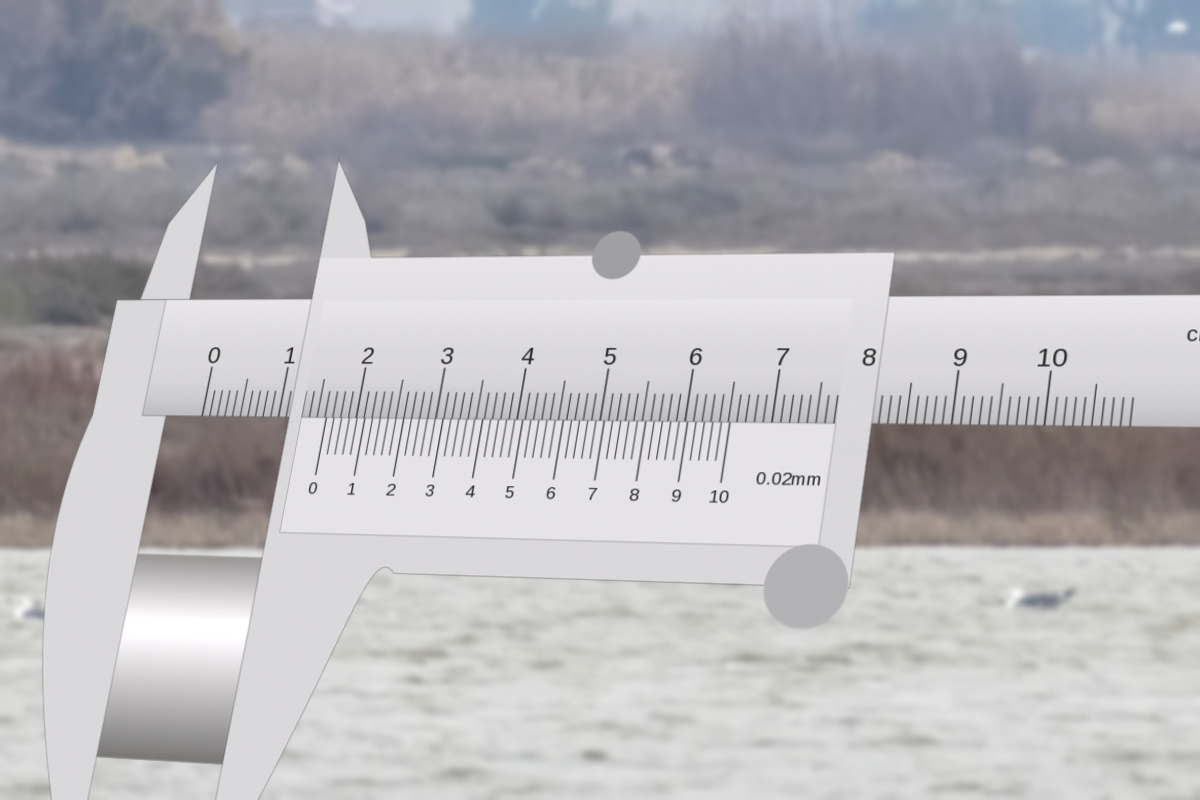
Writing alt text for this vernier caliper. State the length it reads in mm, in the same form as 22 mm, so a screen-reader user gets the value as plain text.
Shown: 16.2 mm
